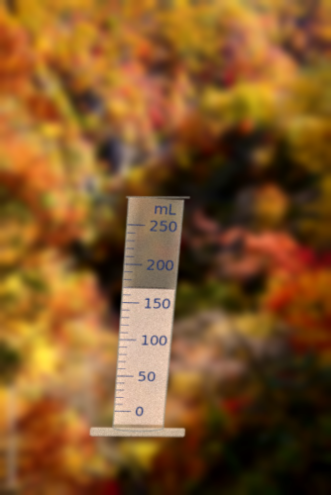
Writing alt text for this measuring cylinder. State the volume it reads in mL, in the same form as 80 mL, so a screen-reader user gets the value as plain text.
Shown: 170 mL
